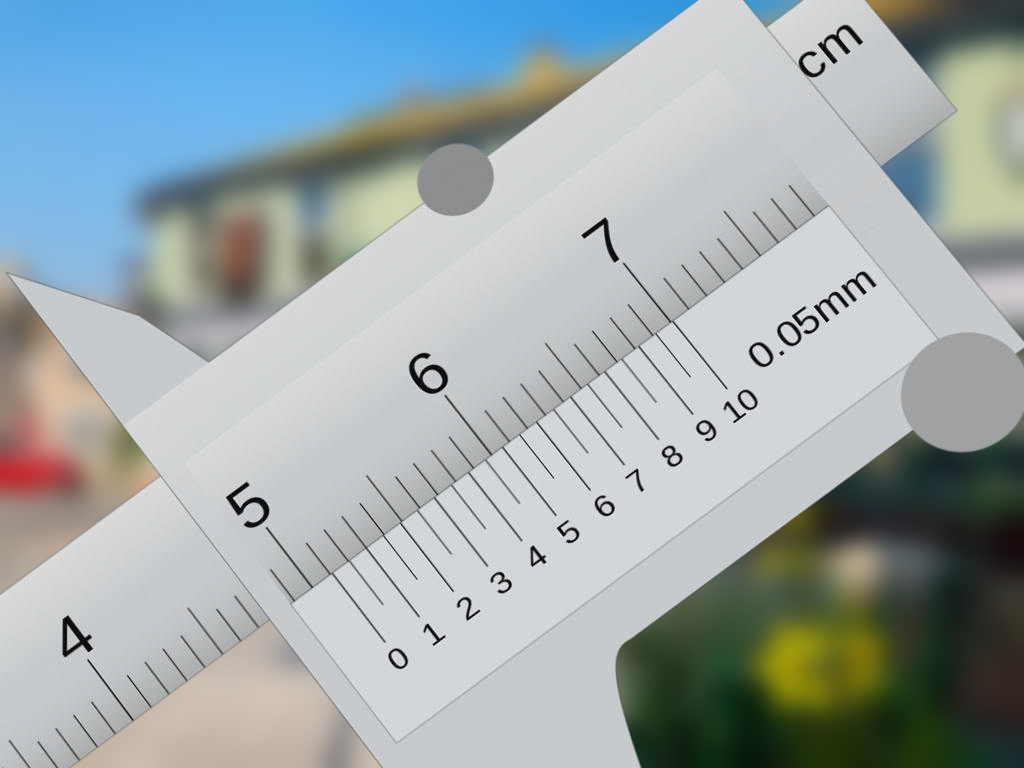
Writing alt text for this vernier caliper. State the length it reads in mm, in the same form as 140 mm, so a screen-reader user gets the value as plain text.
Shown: 51.1 mm
